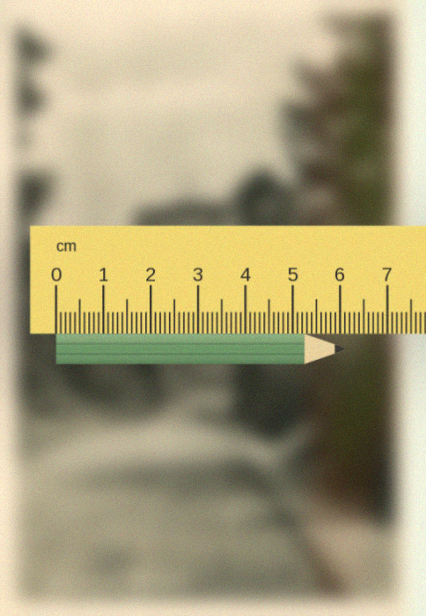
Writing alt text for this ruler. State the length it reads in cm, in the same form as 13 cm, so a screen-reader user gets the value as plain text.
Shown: 6.1 cm
